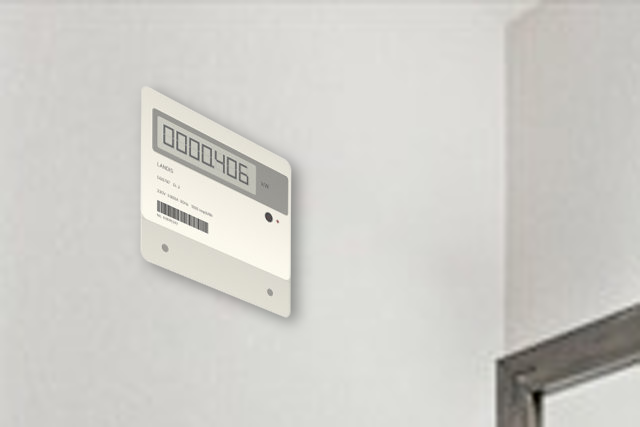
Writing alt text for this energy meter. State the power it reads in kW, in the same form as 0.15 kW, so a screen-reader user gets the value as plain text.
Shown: 0.406 kW
